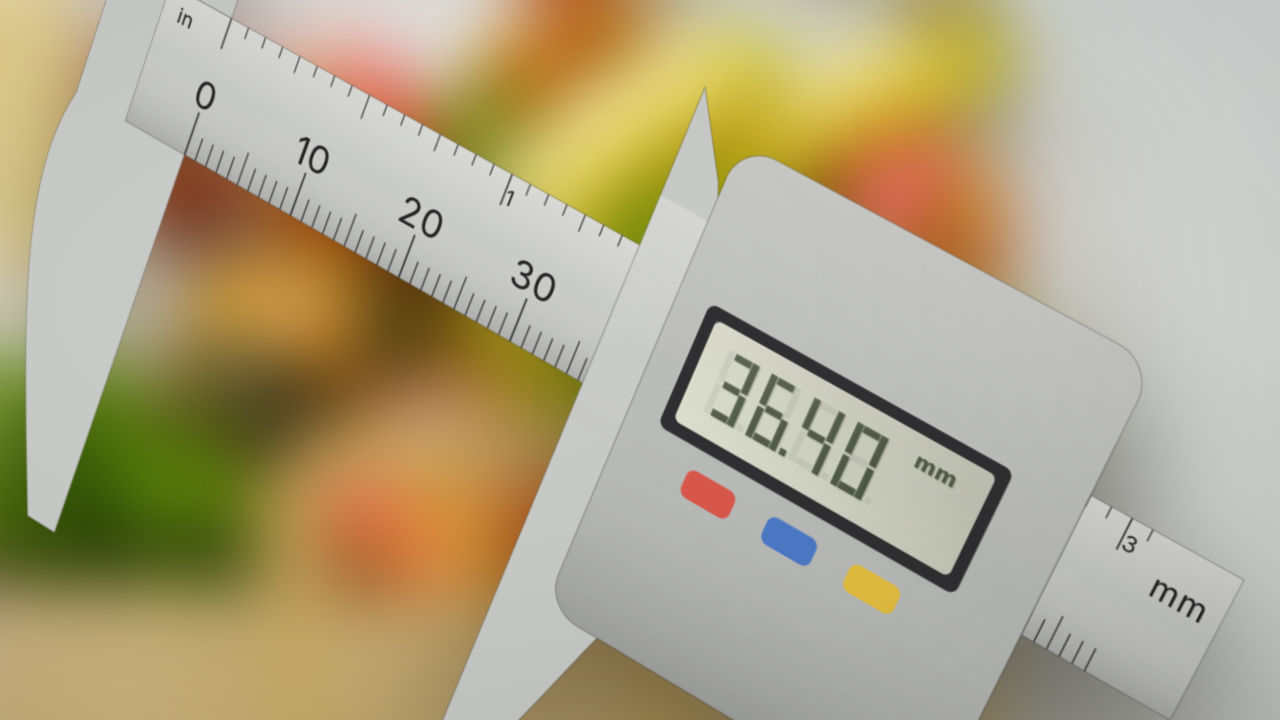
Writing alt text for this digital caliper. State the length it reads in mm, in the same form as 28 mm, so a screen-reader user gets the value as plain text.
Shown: 36.40 mm
